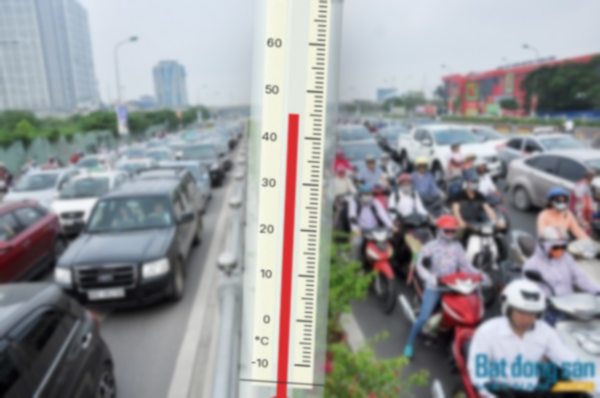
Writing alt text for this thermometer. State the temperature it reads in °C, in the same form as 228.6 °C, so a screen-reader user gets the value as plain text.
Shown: 45 °C
